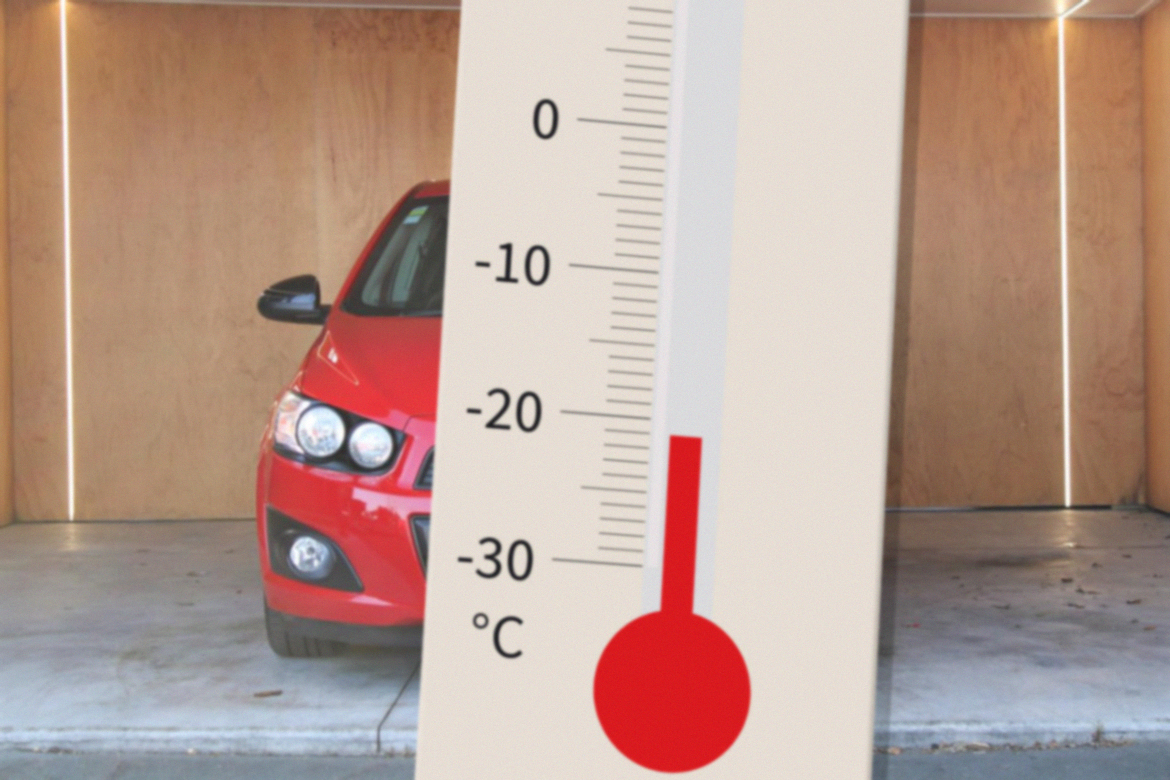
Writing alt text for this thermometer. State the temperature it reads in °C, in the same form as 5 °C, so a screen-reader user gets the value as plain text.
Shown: -21 °C
